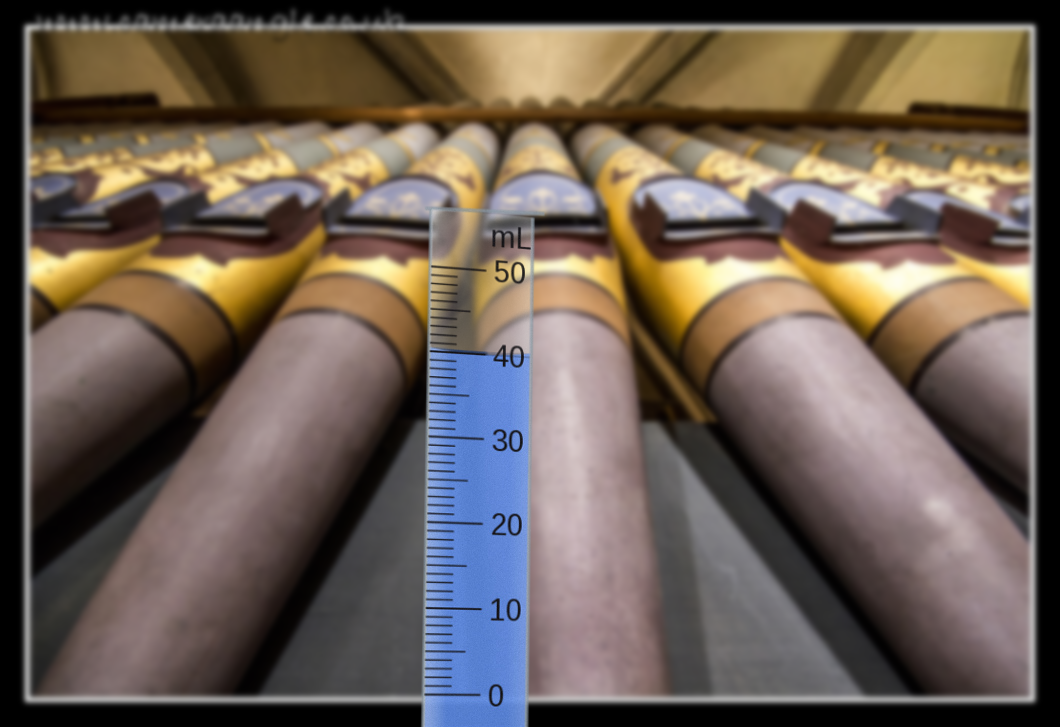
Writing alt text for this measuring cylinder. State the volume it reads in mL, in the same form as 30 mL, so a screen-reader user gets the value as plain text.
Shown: 40 mL
